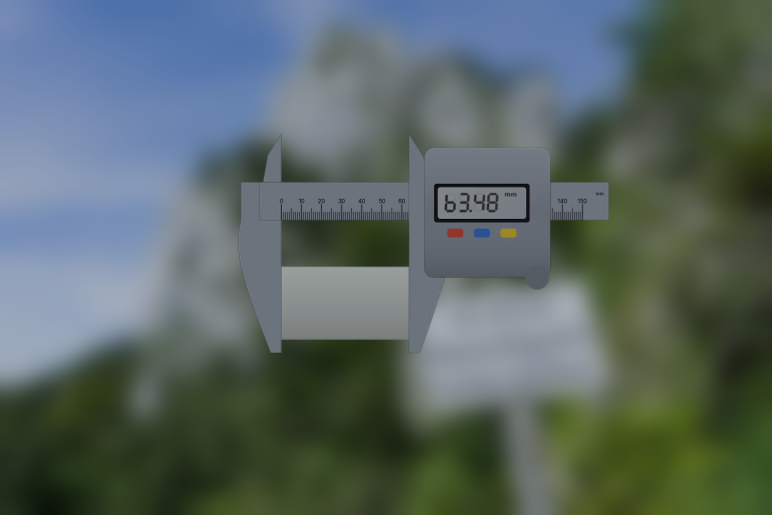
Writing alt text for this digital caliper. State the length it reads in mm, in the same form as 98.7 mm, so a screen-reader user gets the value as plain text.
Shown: 63.48 mm
